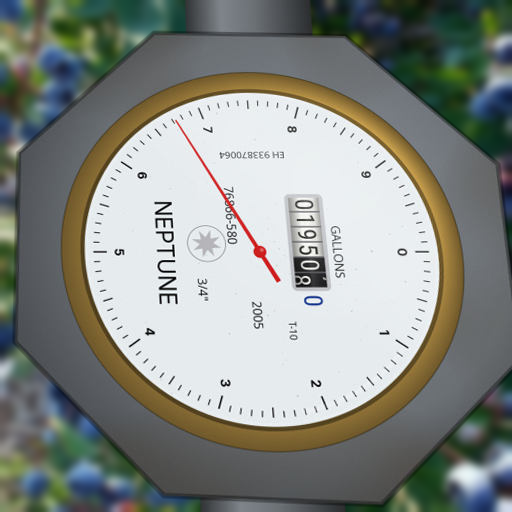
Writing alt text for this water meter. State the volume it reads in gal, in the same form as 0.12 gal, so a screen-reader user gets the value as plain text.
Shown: 195076.7 gal
